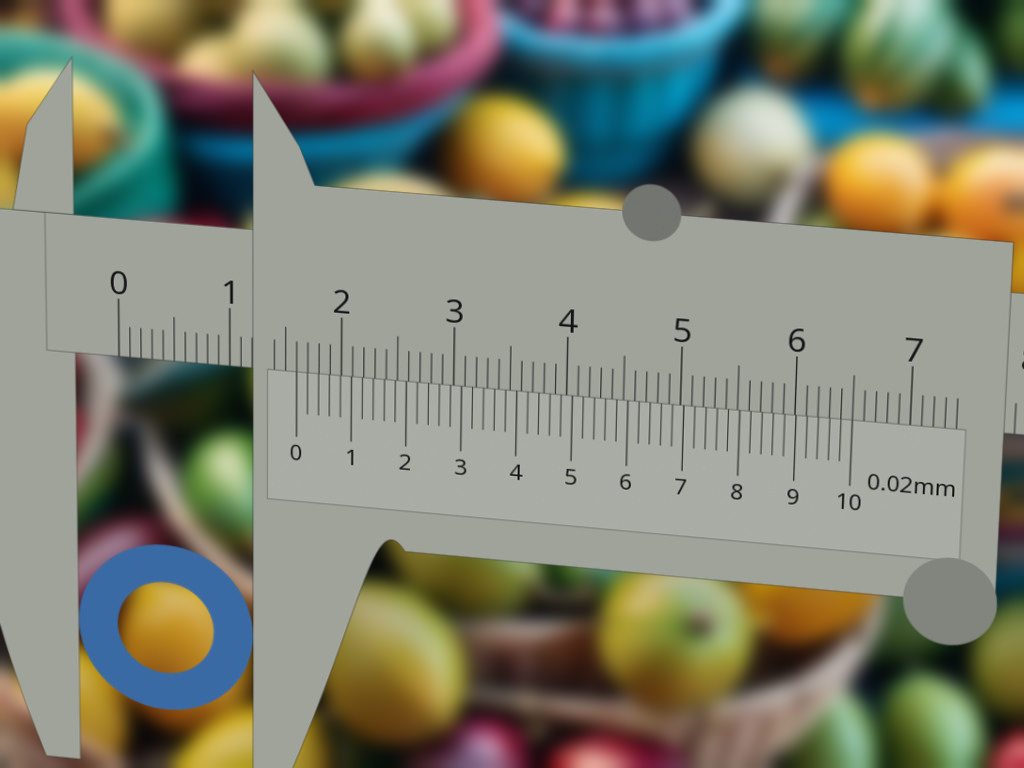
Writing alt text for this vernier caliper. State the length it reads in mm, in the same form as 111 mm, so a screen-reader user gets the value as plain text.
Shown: 16.0 mm
